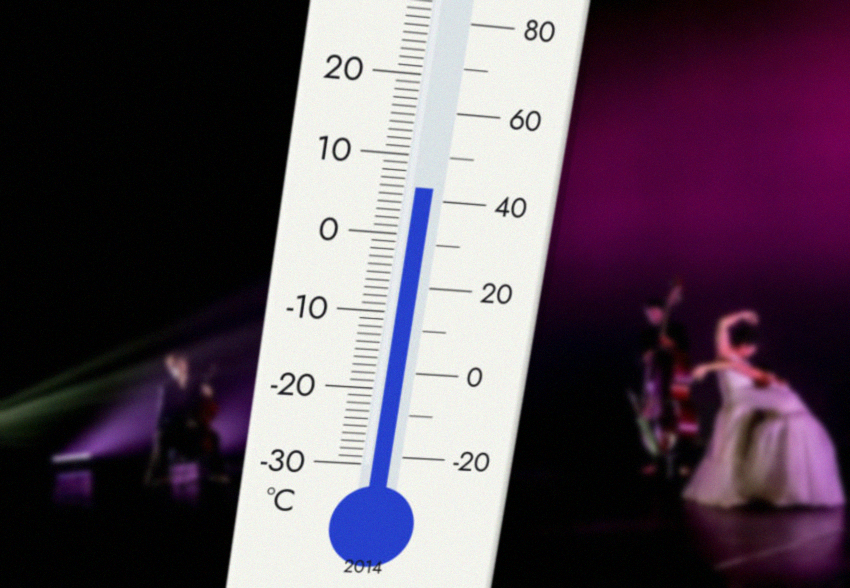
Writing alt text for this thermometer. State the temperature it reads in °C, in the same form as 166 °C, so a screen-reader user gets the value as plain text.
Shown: 6 °C
